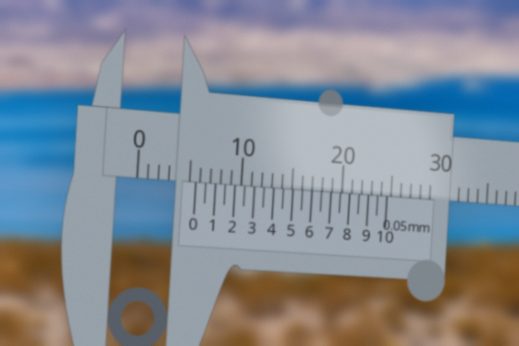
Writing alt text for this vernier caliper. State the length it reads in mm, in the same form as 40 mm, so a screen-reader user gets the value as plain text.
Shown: 5.6 mm
